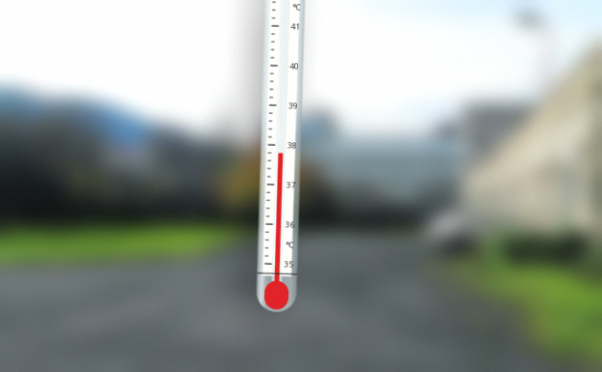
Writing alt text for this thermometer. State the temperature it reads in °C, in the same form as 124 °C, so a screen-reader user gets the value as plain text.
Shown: 37.8 °C
